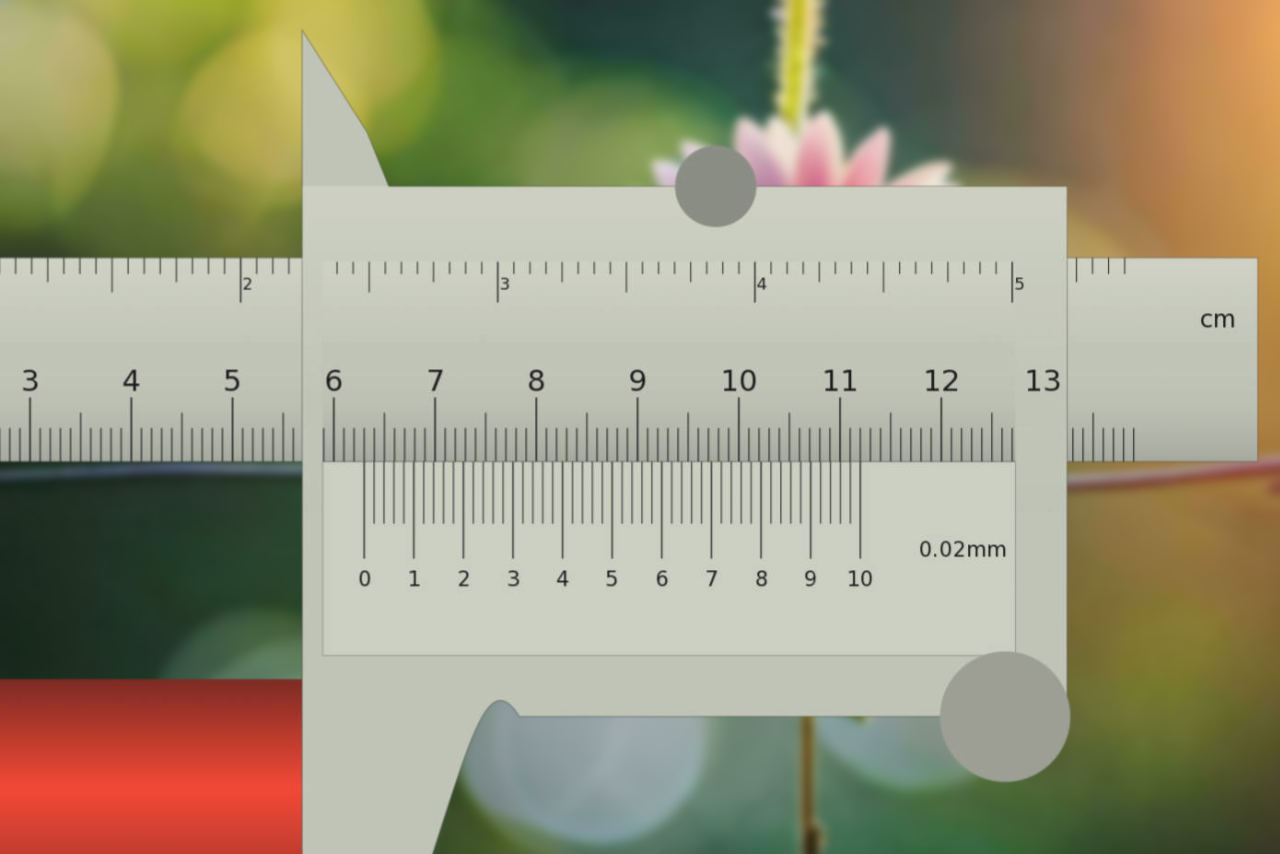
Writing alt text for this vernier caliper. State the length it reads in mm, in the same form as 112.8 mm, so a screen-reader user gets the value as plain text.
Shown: 63.0 mm
